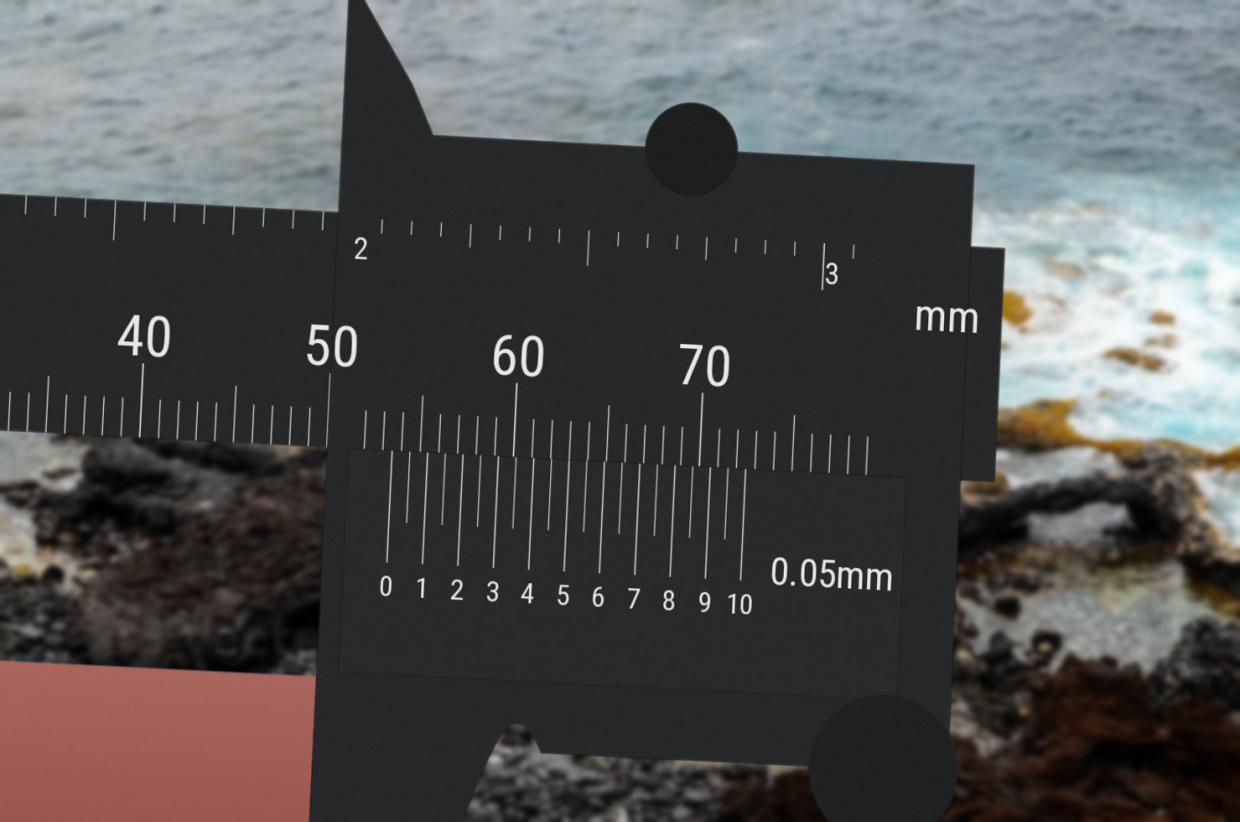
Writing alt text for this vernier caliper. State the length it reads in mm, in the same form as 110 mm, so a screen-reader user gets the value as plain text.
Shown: 53.5 mm
